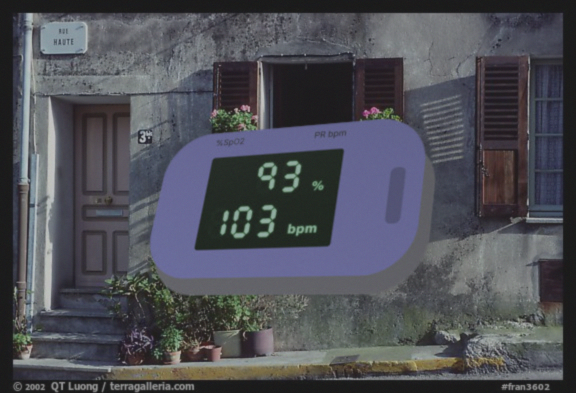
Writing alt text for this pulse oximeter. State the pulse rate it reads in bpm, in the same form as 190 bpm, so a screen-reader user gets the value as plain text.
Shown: 103 bpm
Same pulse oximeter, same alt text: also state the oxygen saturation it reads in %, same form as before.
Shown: 93 %
